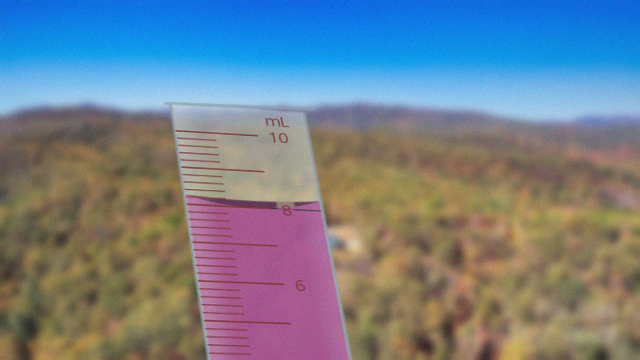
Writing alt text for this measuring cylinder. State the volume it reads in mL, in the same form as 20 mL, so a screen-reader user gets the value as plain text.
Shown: 8 mL
